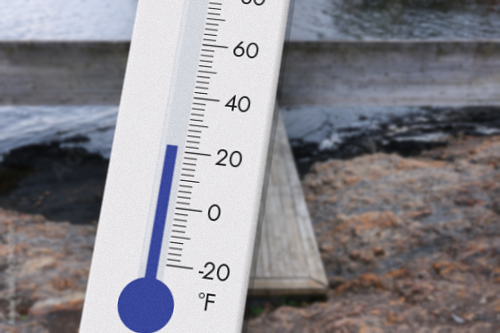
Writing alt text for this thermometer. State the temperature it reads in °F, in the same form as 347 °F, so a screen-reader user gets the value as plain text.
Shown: 22 °F
